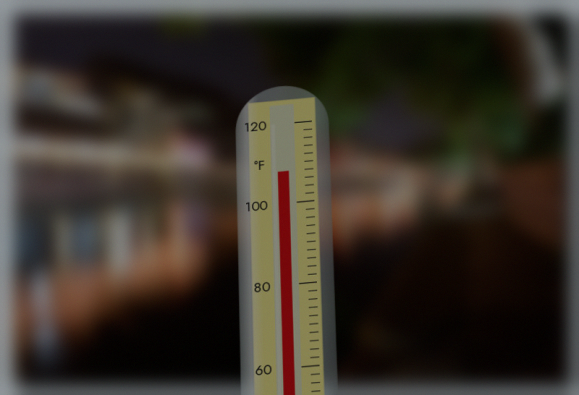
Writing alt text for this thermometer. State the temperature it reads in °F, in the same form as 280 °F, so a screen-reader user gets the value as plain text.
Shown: 108 °F
